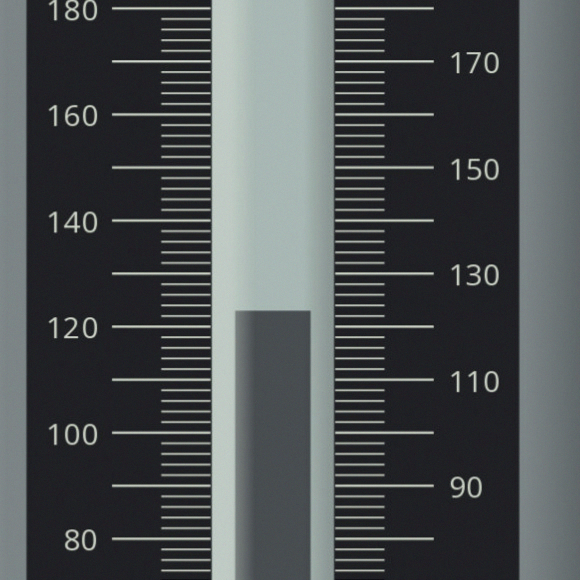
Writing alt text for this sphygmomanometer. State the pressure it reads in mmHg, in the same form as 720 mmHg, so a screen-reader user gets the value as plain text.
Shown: 123 mmHg
